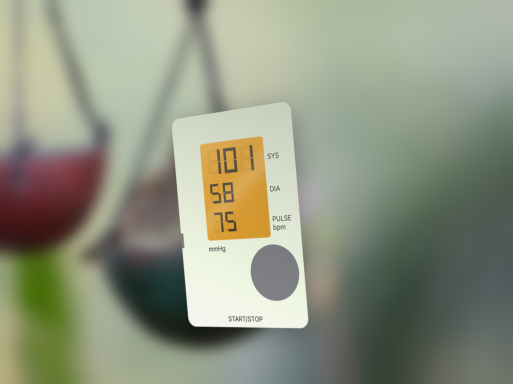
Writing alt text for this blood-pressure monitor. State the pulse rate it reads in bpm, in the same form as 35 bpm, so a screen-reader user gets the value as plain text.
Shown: 75 bpm
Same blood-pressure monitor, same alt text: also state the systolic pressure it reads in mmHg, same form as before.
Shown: 101 mmHg
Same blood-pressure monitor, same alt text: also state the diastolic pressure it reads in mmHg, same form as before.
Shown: 58 mmHg
